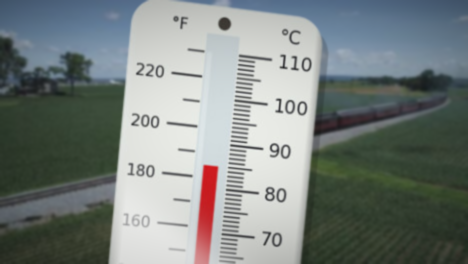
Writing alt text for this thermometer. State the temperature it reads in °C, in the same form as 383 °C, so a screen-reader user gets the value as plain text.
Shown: 85 °C
